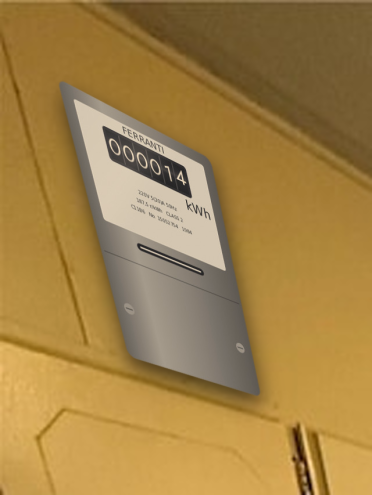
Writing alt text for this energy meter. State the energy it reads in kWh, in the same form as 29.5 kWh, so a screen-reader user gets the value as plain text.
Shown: 14 kWh
